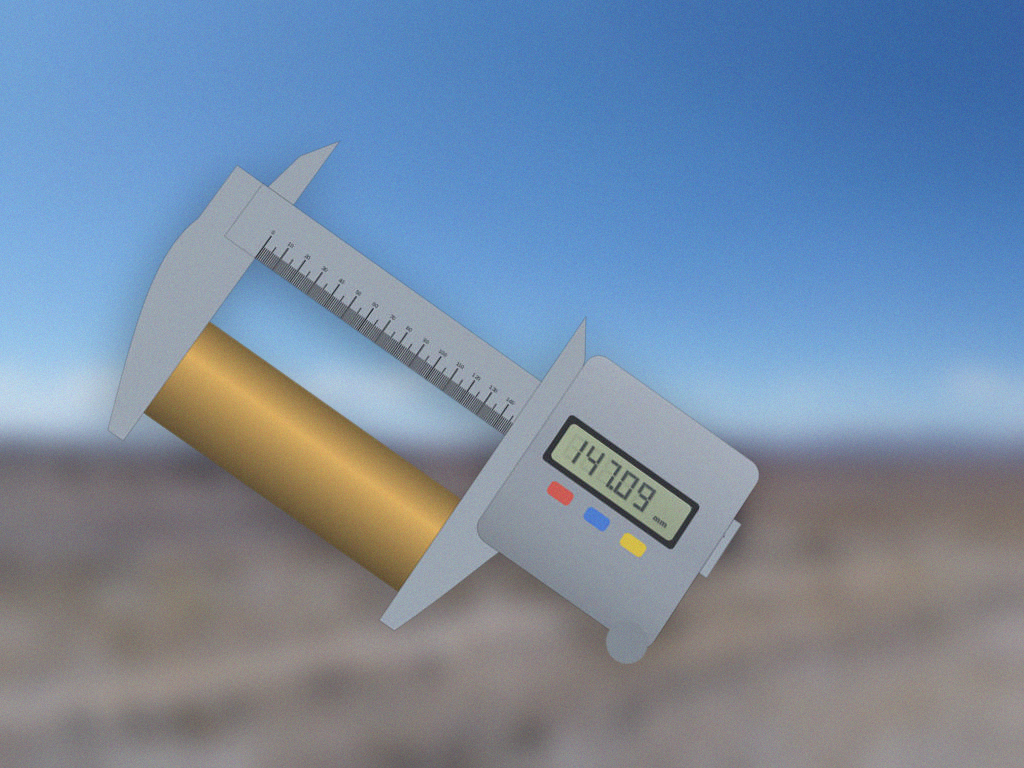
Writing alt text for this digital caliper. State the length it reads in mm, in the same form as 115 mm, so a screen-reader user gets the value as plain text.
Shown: 147.09 mm
